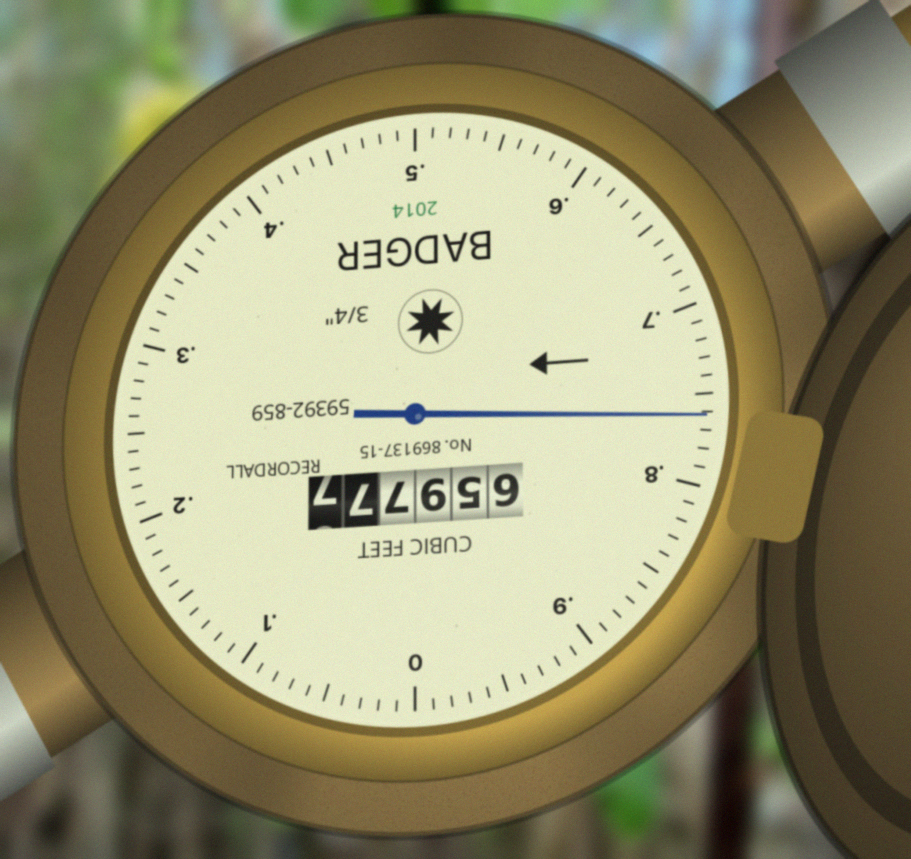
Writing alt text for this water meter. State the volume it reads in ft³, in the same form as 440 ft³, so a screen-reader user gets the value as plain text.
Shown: 659776.76 ft³
